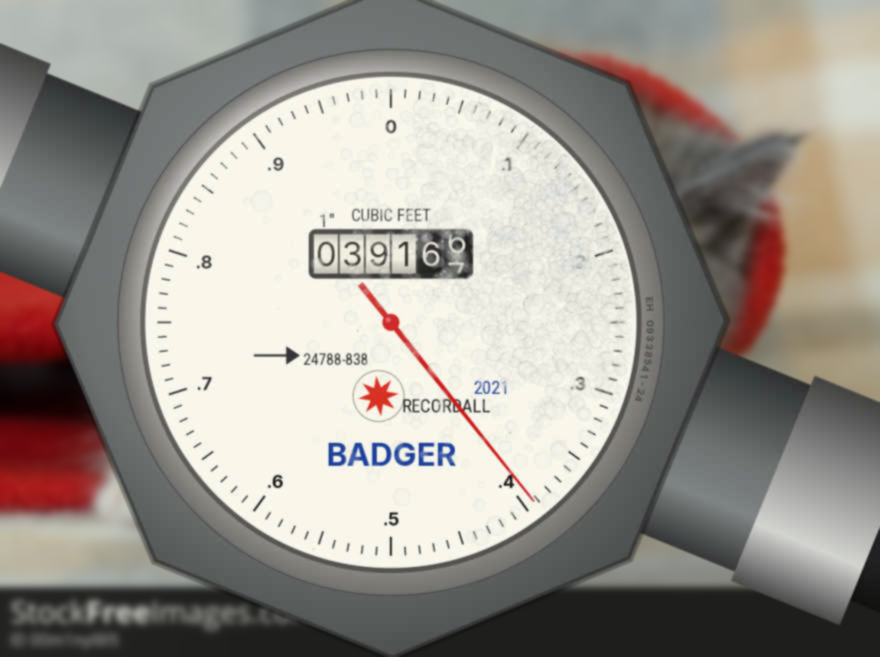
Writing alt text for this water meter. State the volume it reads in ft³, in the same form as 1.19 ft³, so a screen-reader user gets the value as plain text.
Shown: 39166.39 ft³
